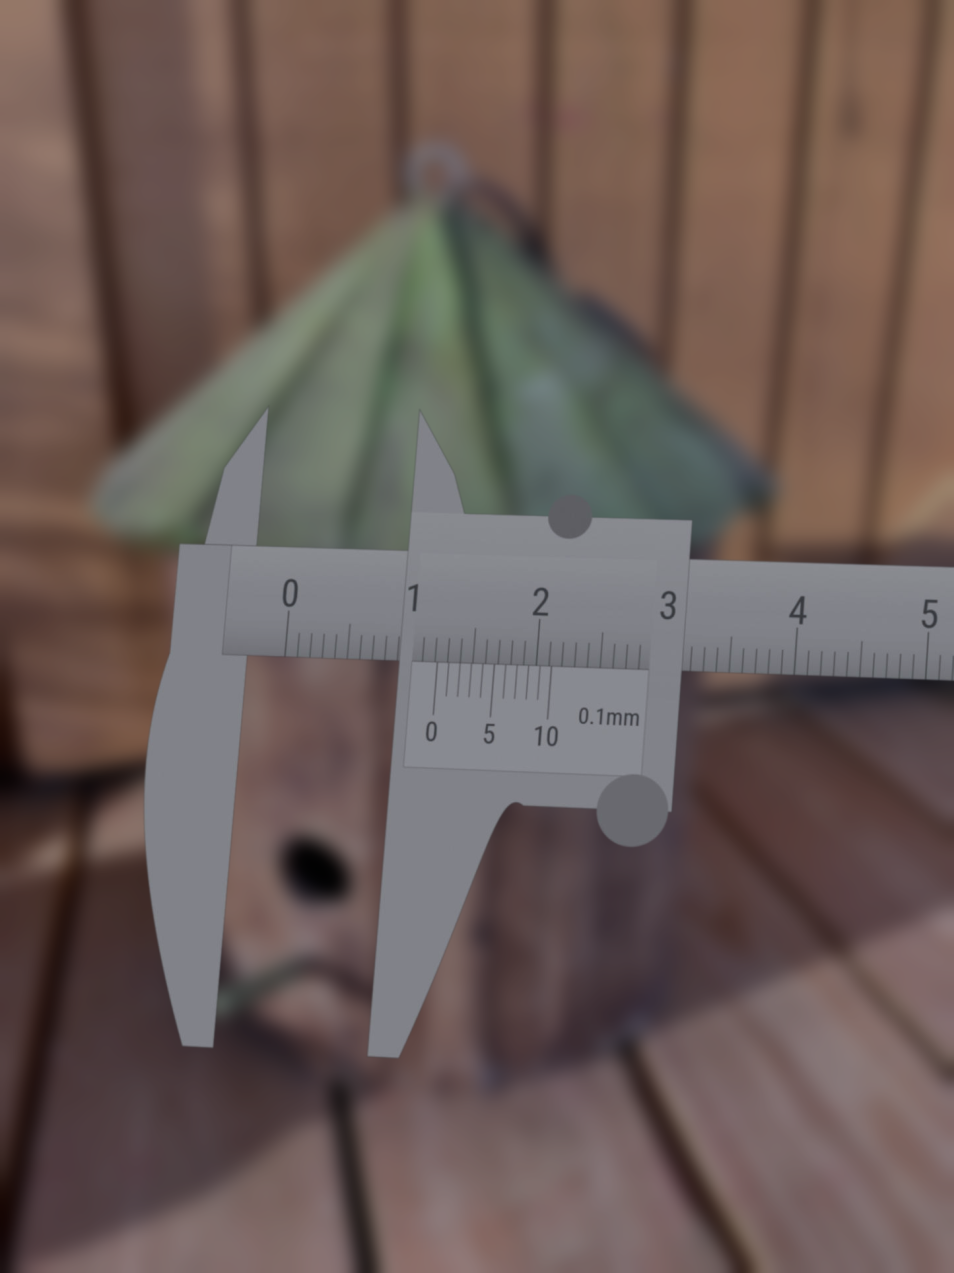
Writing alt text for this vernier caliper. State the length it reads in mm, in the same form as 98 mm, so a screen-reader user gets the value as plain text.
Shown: 12.2 mm
